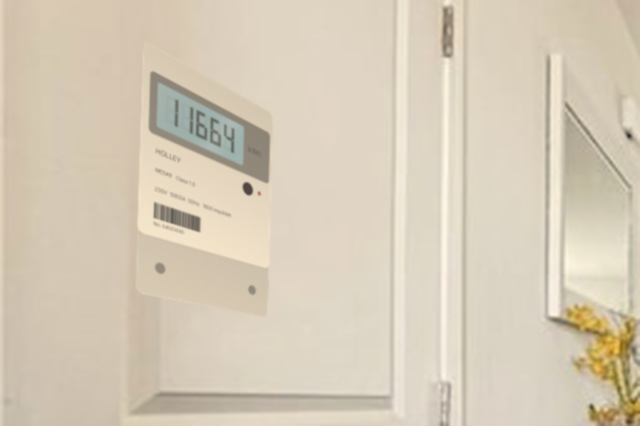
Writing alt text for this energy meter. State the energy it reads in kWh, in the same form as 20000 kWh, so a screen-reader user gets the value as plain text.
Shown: 11664 kWh
